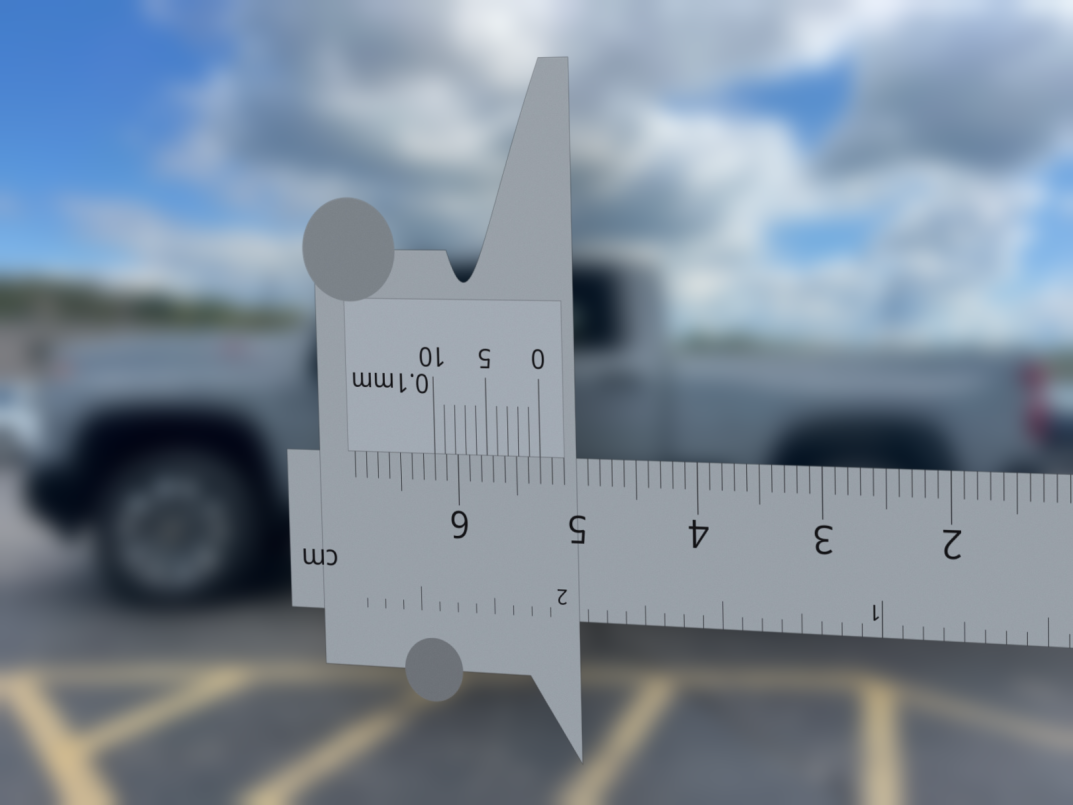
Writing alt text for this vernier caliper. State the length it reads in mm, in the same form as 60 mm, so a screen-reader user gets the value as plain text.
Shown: 53.0 mm
